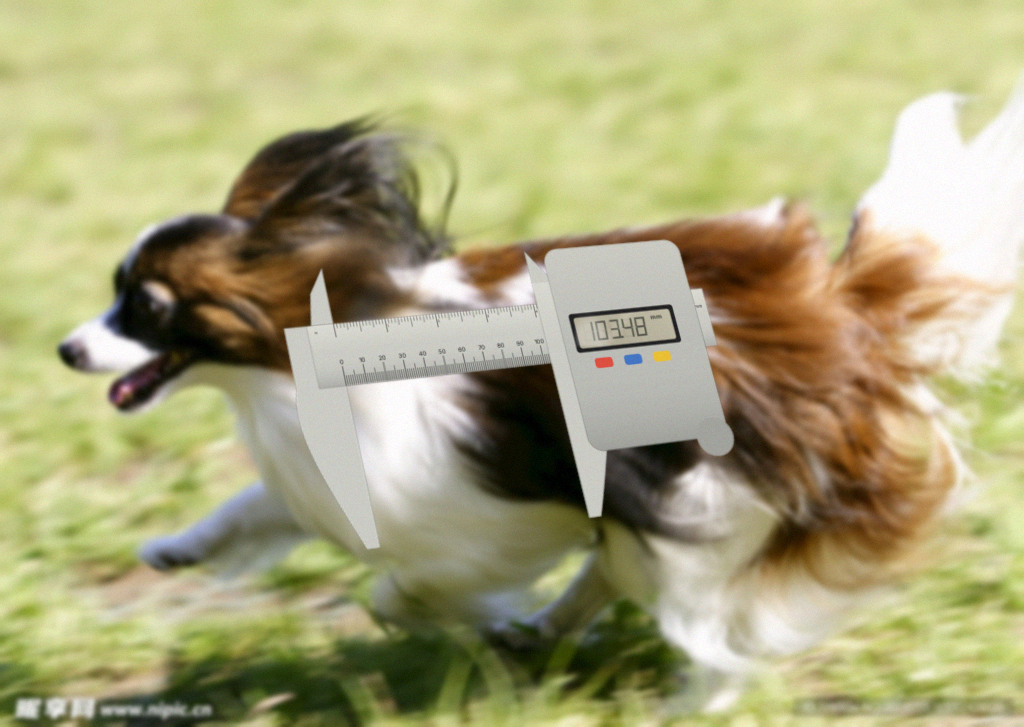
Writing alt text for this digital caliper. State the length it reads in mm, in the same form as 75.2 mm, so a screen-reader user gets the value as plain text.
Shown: 103.48 mm
